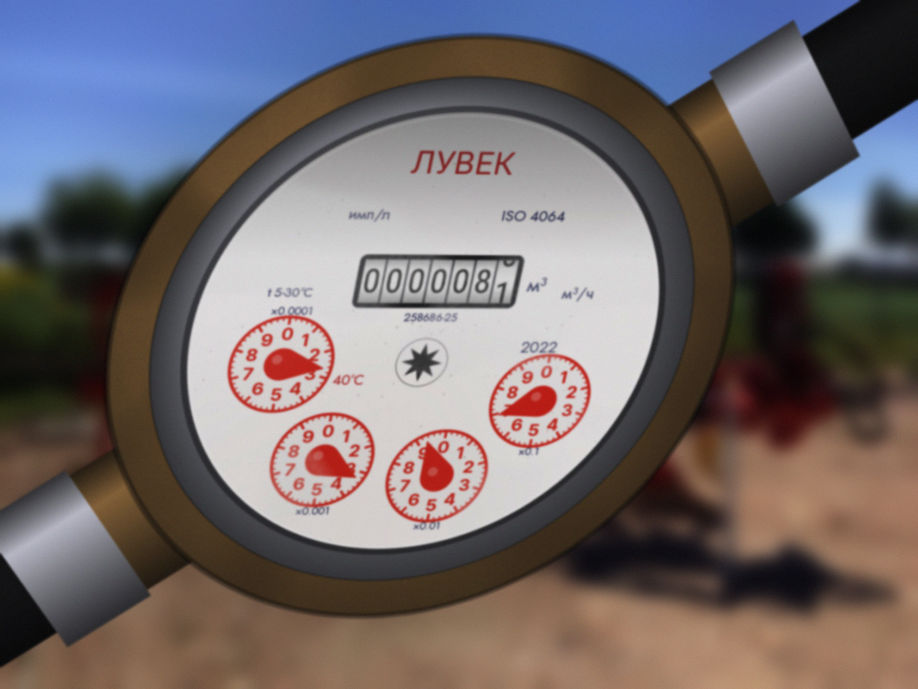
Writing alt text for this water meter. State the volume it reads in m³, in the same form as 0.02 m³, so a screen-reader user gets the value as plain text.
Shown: 80.6932 m³
